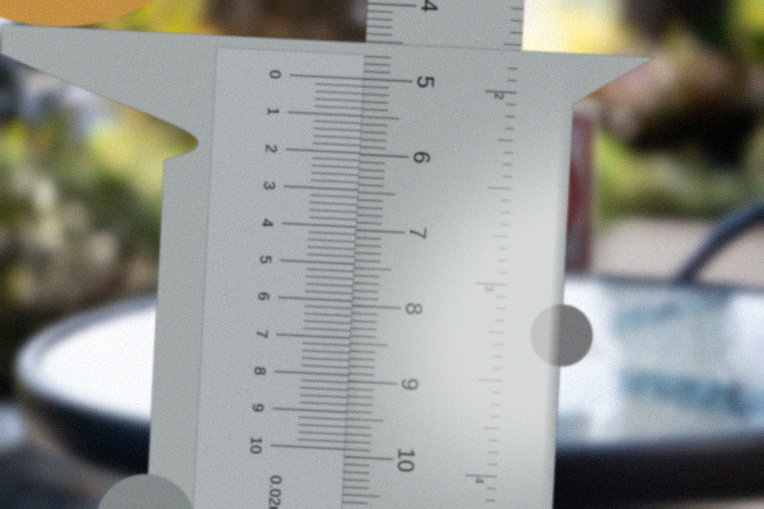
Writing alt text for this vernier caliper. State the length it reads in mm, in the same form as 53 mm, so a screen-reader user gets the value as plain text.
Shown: 50.0 mm
